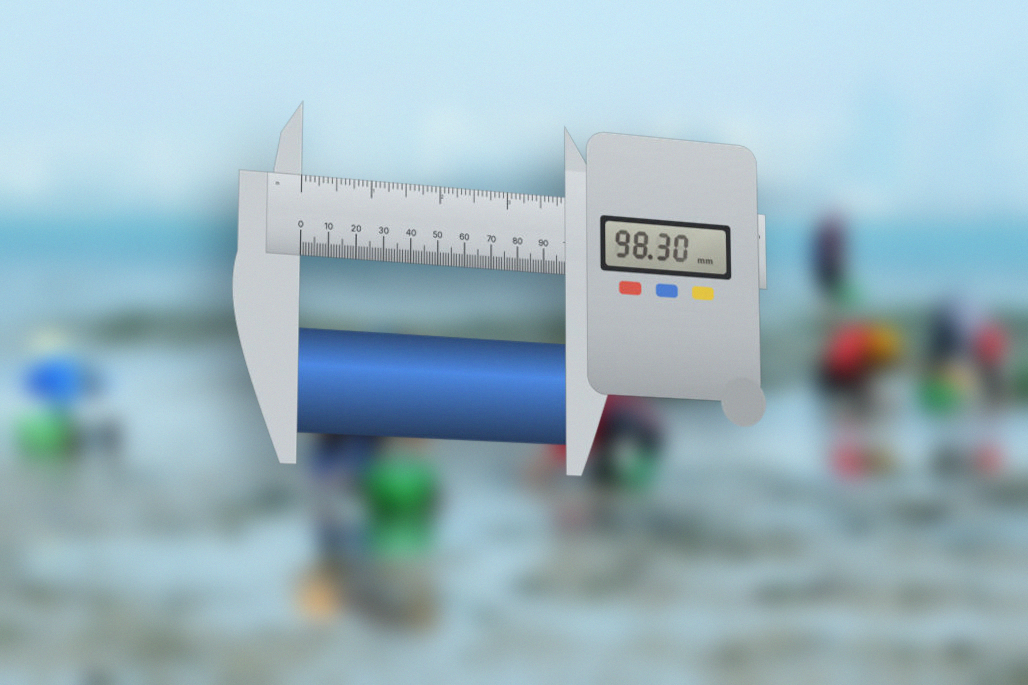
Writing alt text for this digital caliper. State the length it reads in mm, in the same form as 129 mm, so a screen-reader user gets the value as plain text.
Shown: 98.30 mm
